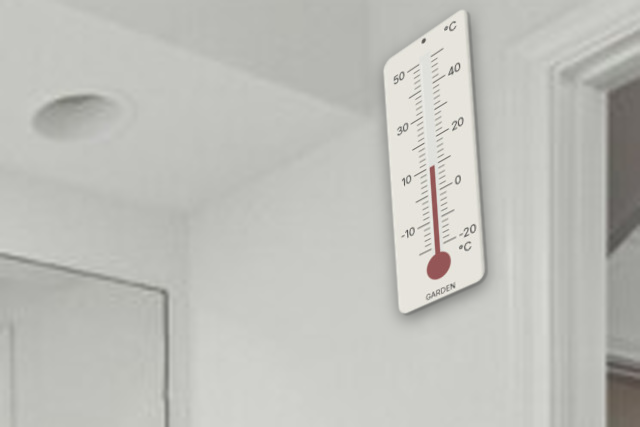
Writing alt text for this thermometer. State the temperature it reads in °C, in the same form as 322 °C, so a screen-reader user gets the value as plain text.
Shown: 10 °C
